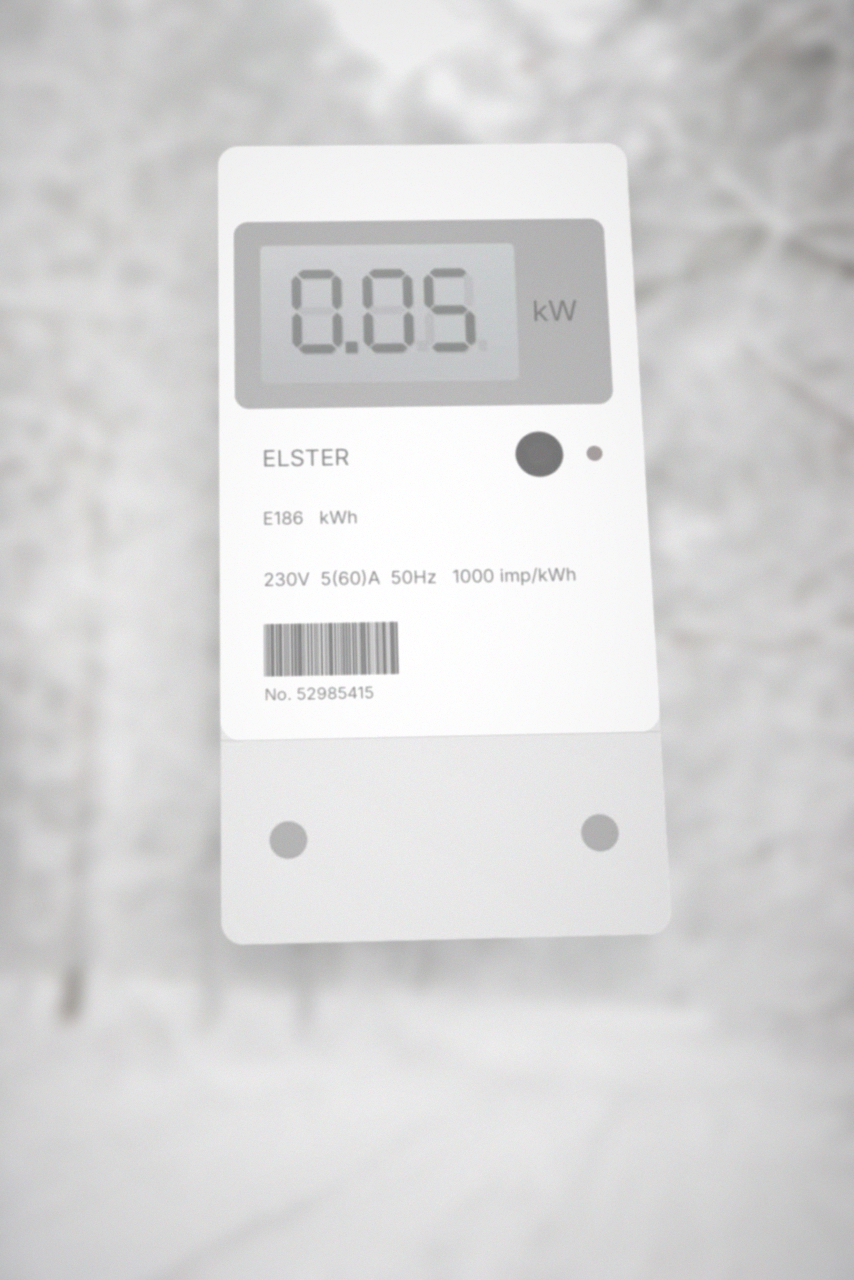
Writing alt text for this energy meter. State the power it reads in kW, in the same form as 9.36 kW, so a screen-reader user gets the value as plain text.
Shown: 0.05 kW
